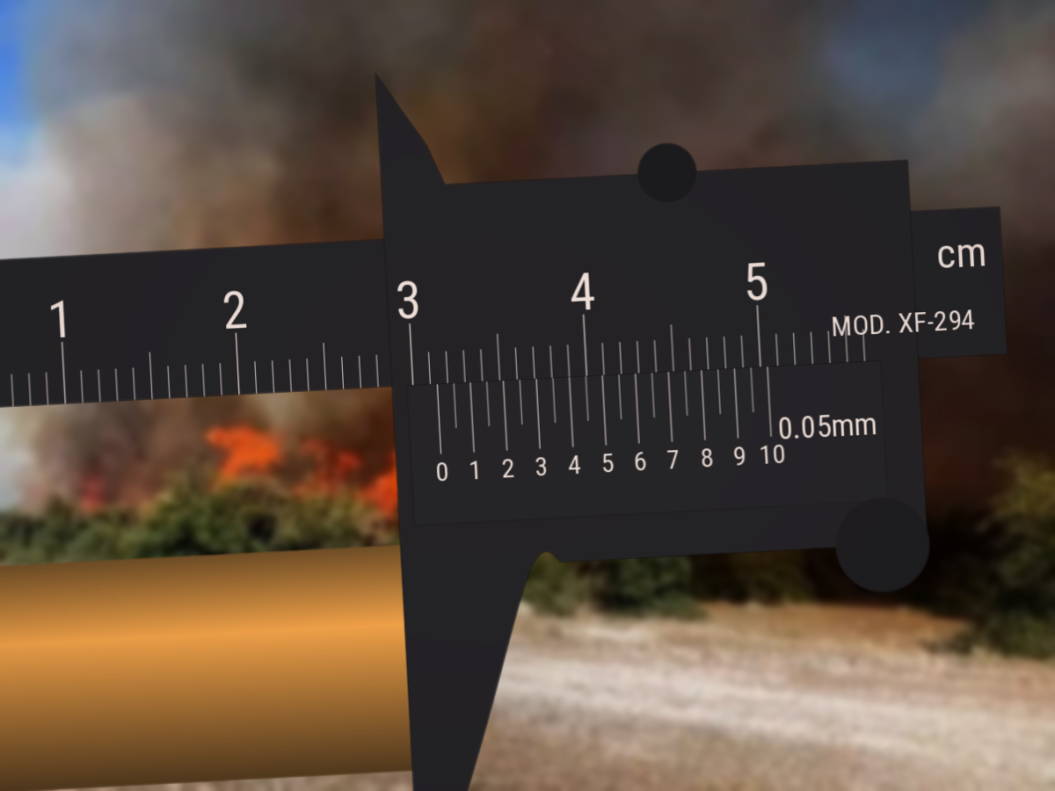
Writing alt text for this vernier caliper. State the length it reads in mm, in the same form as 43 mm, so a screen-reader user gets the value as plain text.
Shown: 31.4 mm
